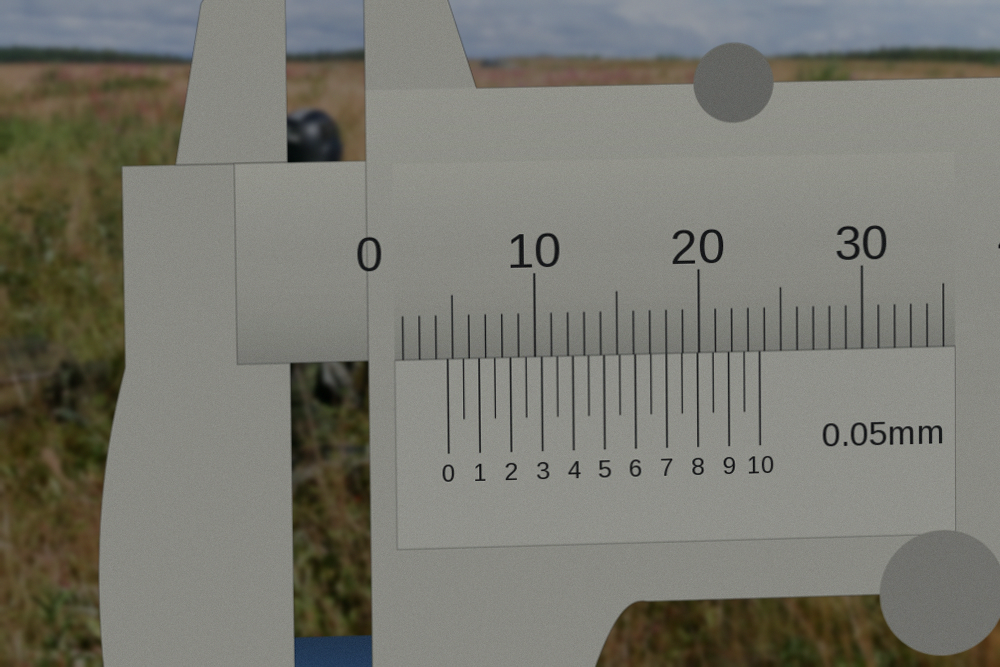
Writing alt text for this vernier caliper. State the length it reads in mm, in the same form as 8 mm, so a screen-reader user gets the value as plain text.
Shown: 4.7 mm
